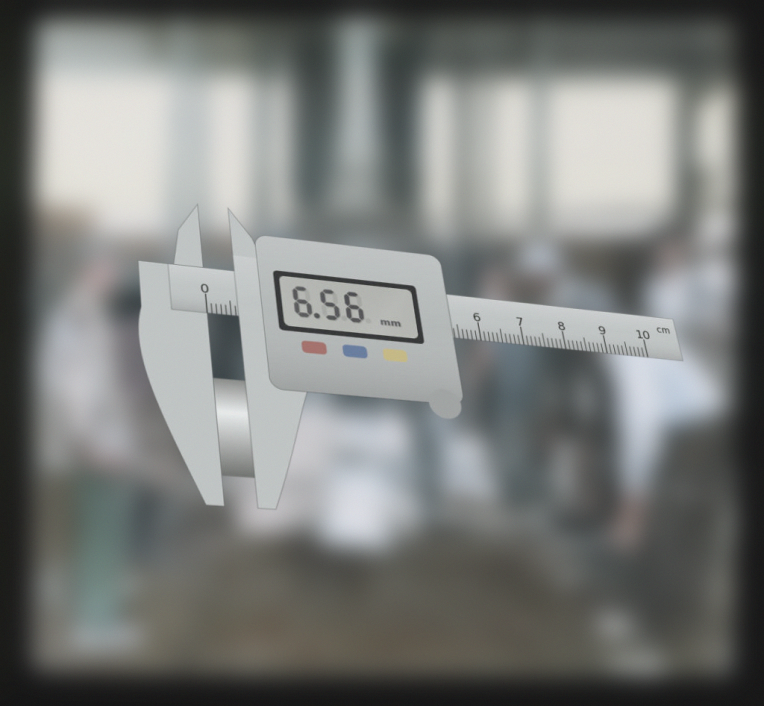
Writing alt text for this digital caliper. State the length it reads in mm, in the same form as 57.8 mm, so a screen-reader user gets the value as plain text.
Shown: 6.56 mm
